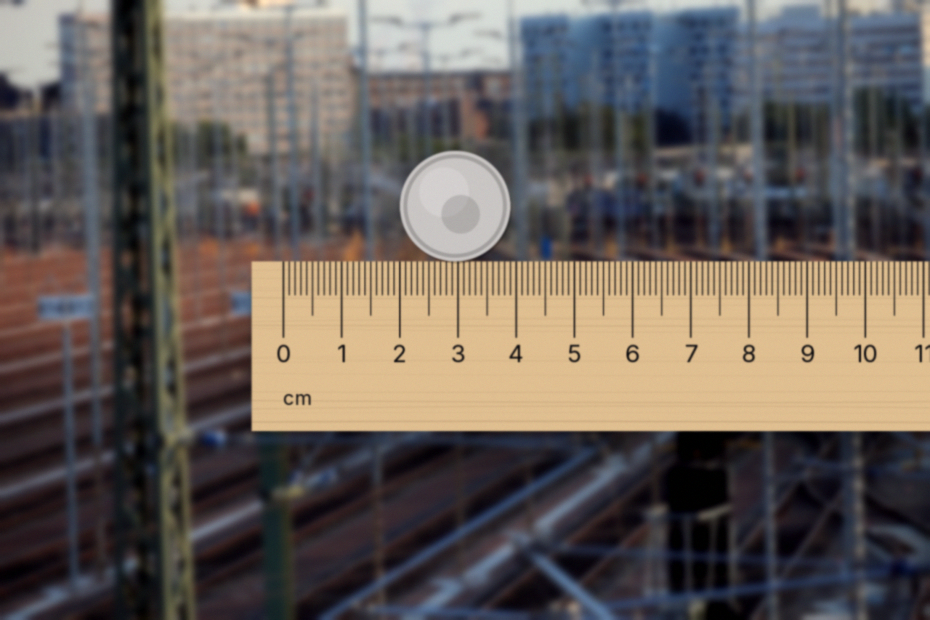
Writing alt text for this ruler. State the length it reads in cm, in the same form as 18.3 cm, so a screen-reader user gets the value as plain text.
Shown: 1.9 cm
